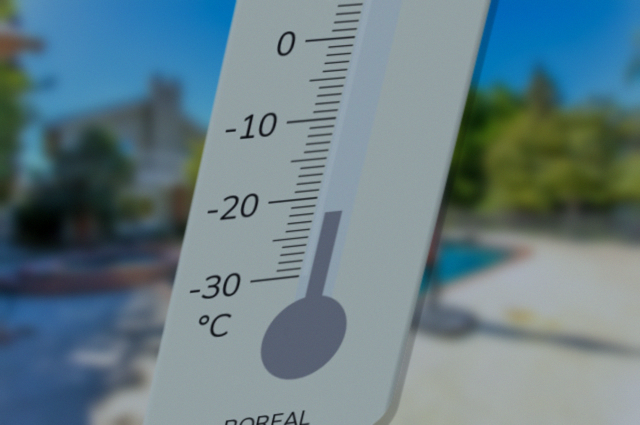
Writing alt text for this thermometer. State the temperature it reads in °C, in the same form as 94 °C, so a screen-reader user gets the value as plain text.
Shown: -22 °C
